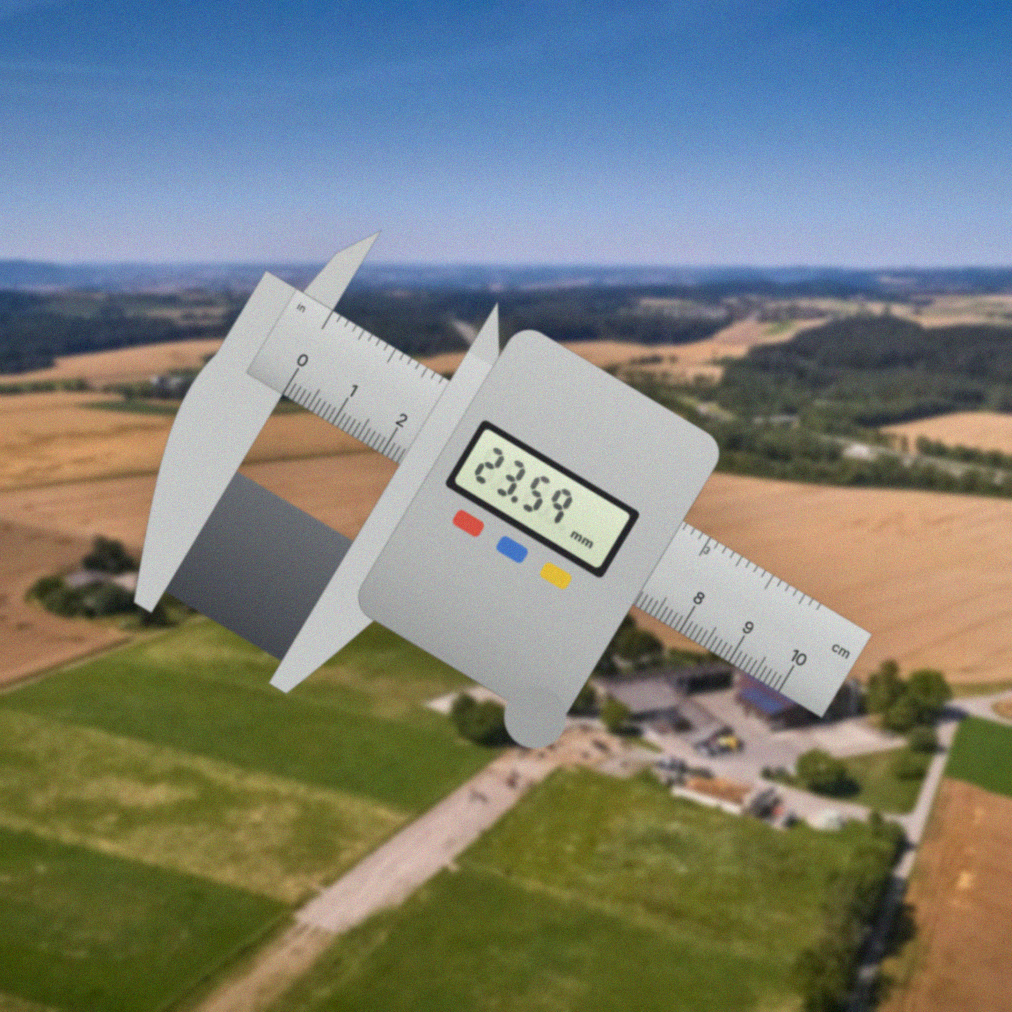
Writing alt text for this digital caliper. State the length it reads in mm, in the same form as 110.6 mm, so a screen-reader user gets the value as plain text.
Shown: 23.59 mm
